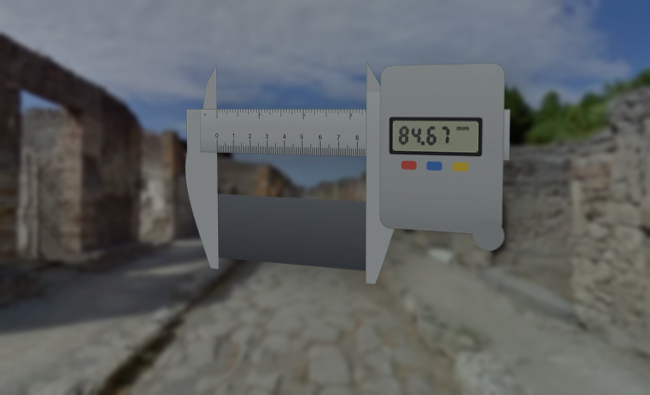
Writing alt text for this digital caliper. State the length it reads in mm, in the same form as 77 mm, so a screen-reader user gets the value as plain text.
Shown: 84.67 mm
